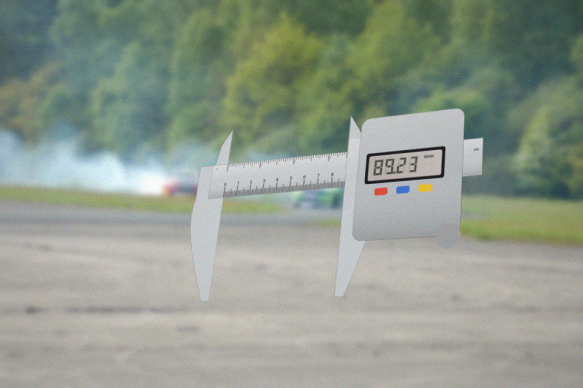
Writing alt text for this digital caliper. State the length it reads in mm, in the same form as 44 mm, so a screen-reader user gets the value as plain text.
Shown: 89.23 mm
